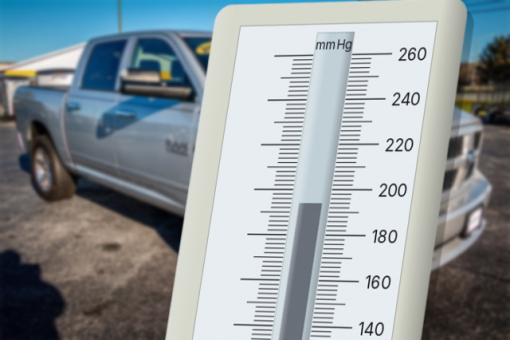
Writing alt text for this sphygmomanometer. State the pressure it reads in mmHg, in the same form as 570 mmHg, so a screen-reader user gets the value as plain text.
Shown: 194 mmHg
